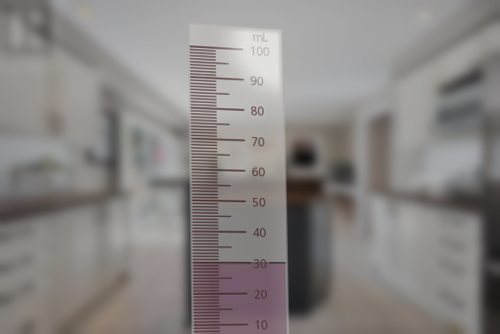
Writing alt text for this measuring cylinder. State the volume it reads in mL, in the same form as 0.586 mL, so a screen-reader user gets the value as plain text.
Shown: 30 mL
